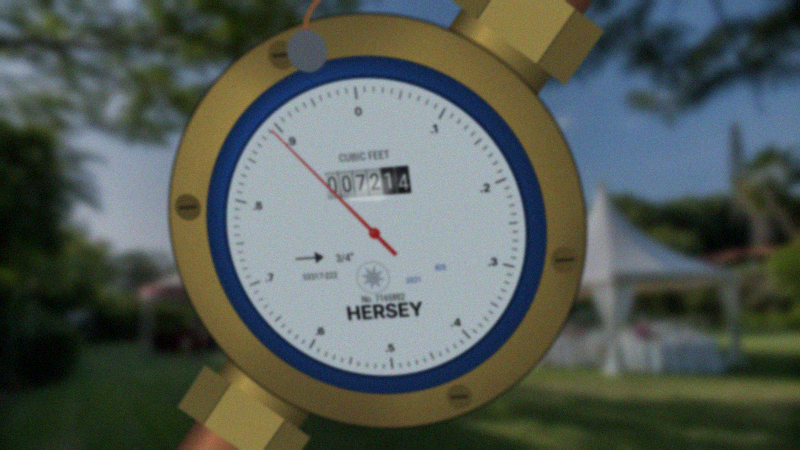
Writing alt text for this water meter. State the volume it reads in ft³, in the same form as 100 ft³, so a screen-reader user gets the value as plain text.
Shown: 7213.89 ft³
